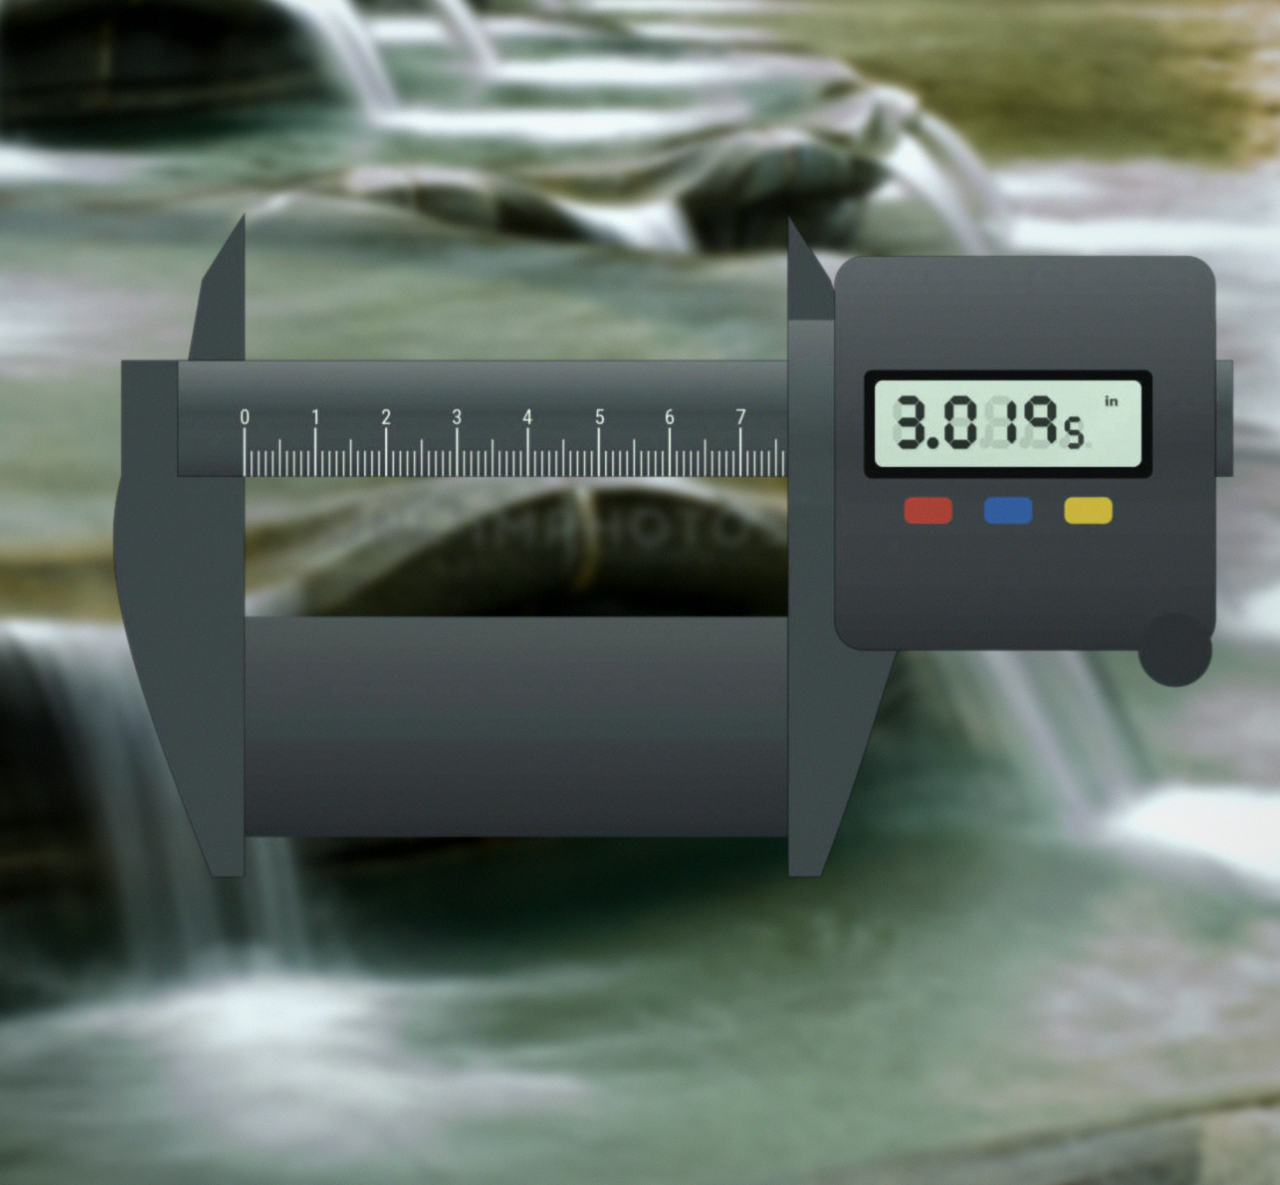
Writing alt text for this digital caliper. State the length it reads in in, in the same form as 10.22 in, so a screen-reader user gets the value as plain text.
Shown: 3.0195 in
